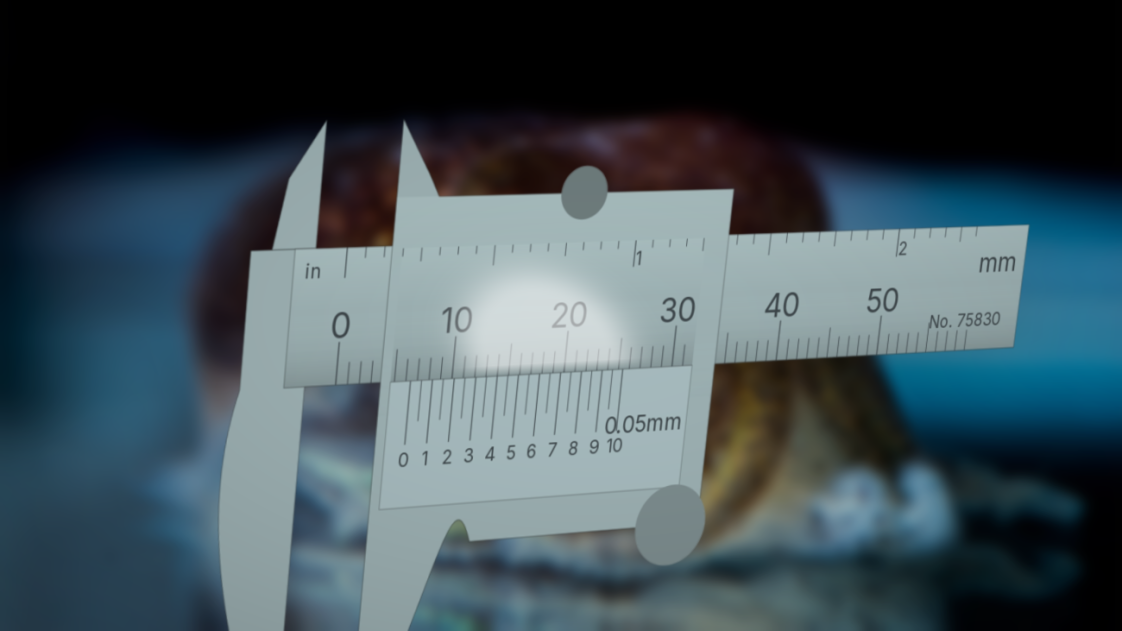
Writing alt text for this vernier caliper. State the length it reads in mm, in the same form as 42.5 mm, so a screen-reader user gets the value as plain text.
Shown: 6.4 mm
